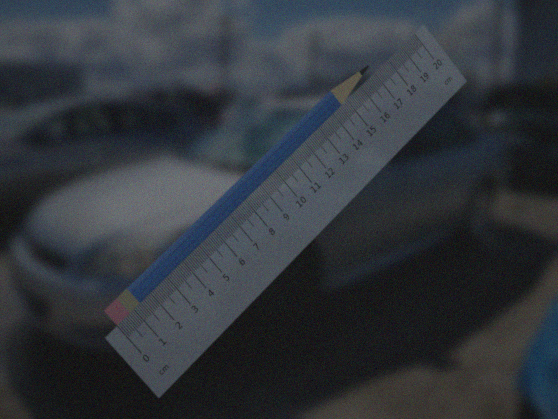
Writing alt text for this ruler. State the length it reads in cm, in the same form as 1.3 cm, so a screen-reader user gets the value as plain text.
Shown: 17 cm
